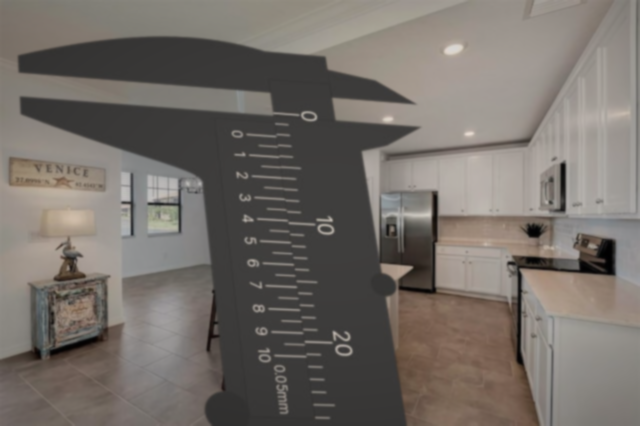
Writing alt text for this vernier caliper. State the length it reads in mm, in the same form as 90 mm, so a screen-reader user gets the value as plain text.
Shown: 2.2 mm
